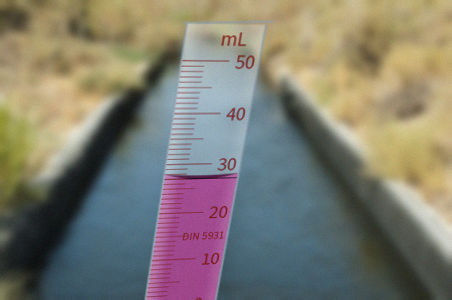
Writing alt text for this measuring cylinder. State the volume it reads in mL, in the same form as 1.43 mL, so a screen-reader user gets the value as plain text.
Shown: 27 mL
